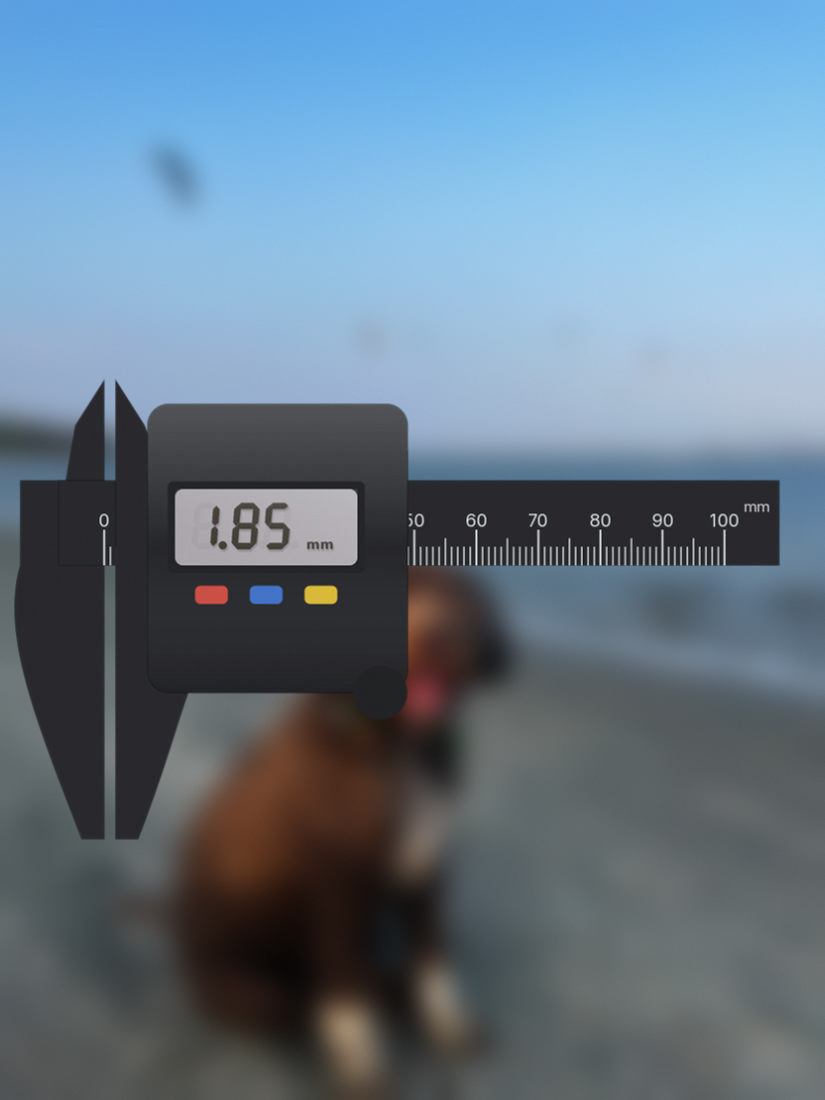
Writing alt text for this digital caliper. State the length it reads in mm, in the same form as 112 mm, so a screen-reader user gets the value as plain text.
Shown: 1.85 mm
